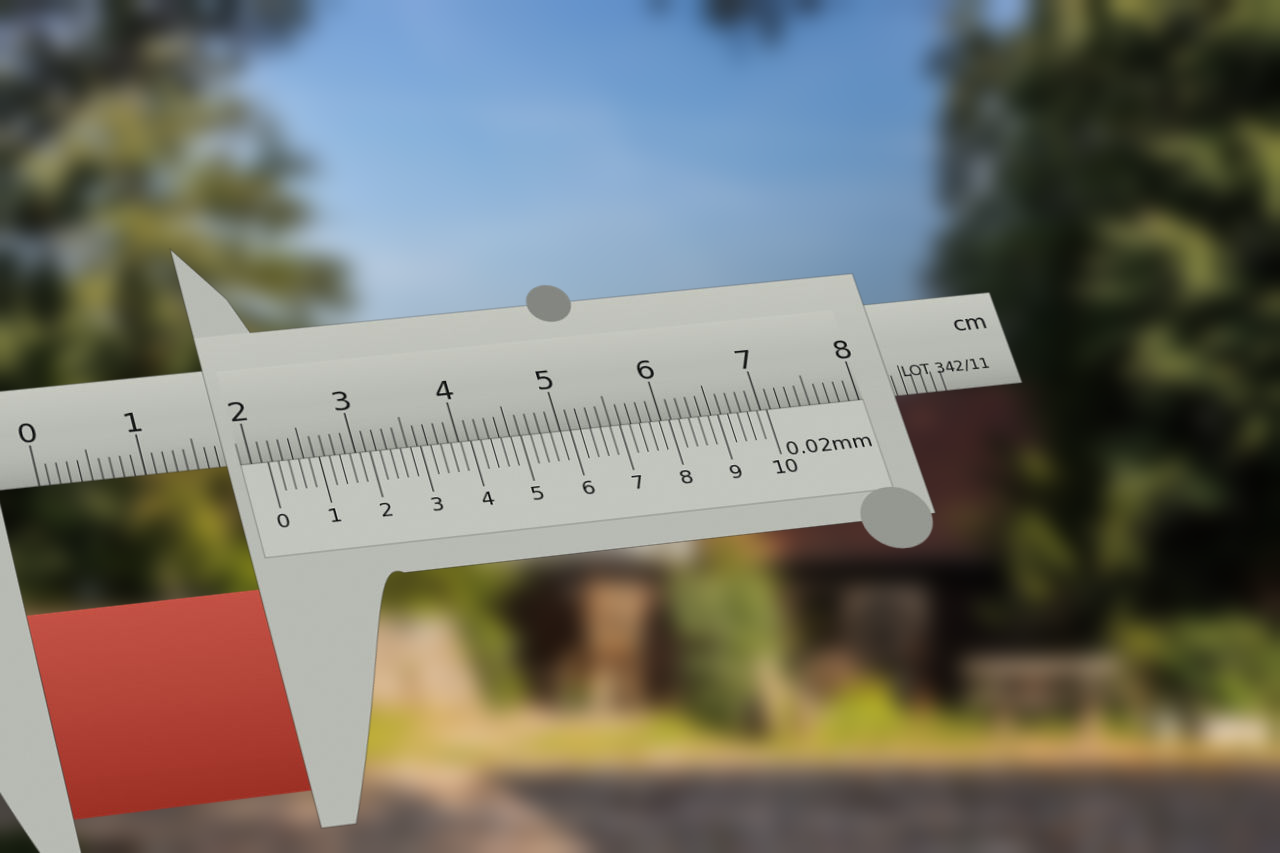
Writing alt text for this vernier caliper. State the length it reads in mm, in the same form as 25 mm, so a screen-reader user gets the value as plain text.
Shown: 21.6 mm
